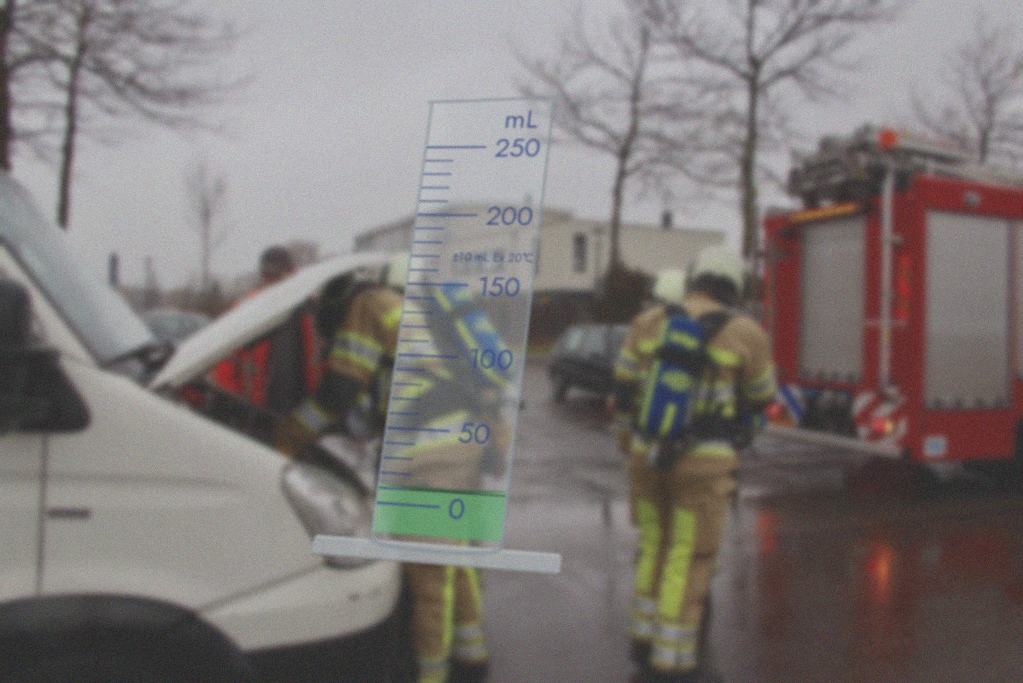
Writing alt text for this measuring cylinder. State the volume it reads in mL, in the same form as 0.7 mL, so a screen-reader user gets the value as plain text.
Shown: 10 mL
